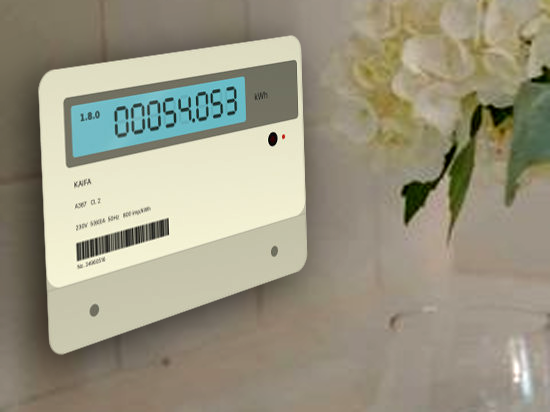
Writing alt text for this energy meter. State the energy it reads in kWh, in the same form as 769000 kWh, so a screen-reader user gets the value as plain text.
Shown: 54.053 kWh
